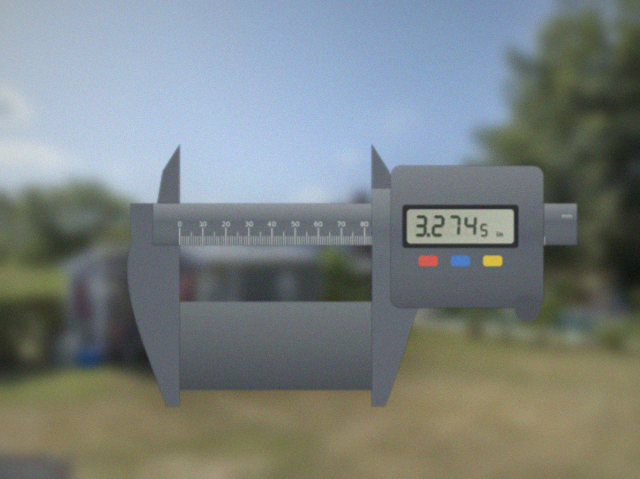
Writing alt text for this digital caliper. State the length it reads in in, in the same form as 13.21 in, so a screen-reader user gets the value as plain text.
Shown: 3.2745 in
